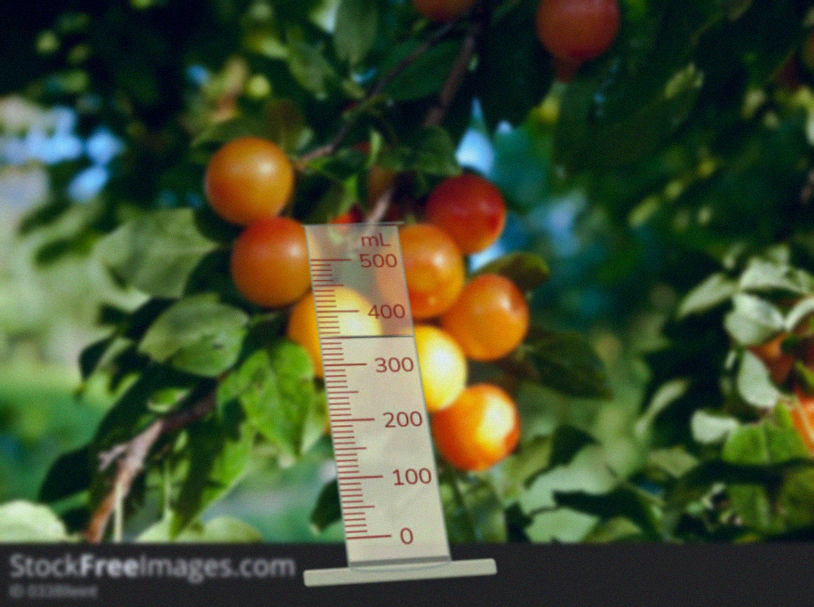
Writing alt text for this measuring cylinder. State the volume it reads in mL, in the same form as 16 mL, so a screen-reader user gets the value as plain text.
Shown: 350 mL
